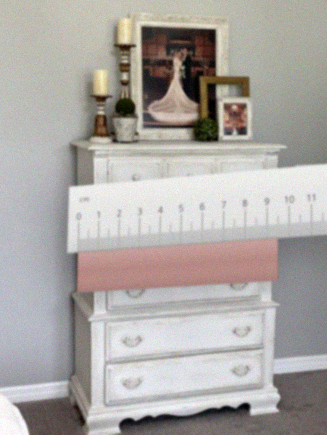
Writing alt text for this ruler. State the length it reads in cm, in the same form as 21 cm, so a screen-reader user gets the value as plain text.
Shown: 9.5 cm
